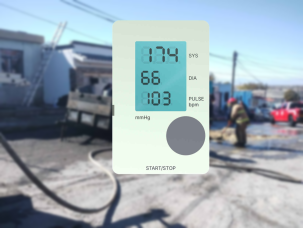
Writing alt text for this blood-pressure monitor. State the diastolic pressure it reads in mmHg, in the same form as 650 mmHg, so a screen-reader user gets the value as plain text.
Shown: 66 mmHg
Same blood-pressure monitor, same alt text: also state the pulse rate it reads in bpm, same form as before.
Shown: 103 bpm
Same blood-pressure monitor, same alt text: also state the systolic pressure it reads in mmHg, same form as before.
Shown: 174 mmHg
